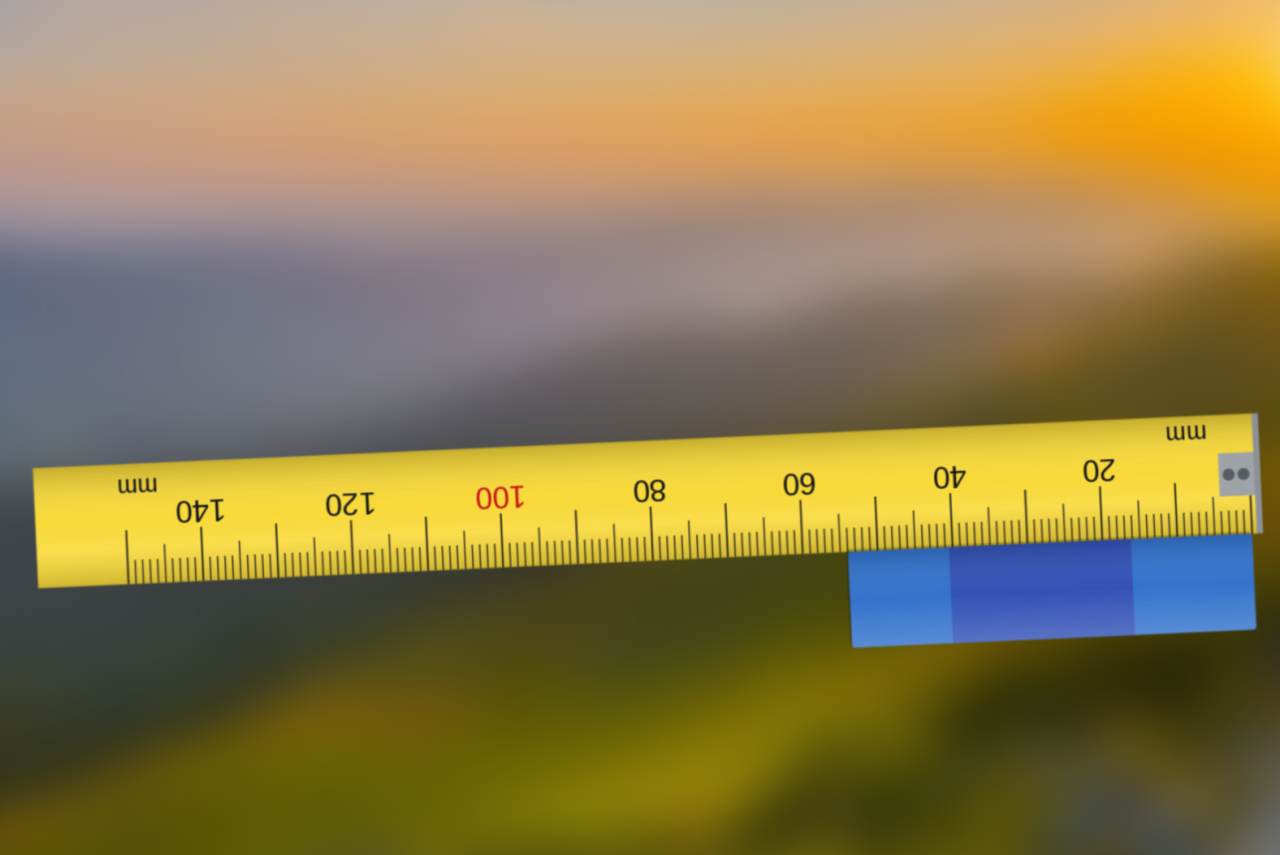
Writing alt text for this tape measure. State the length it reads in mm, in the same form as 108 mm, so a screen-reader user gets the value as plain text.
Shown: 54 mm
